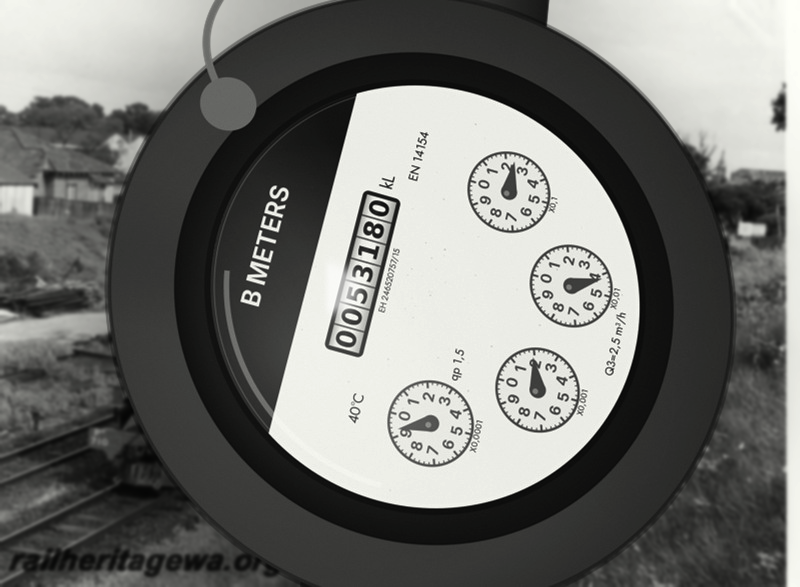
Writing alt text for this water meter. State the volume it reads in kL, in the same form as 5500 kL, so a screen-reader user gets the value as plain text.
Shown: 53180.2419 kL
